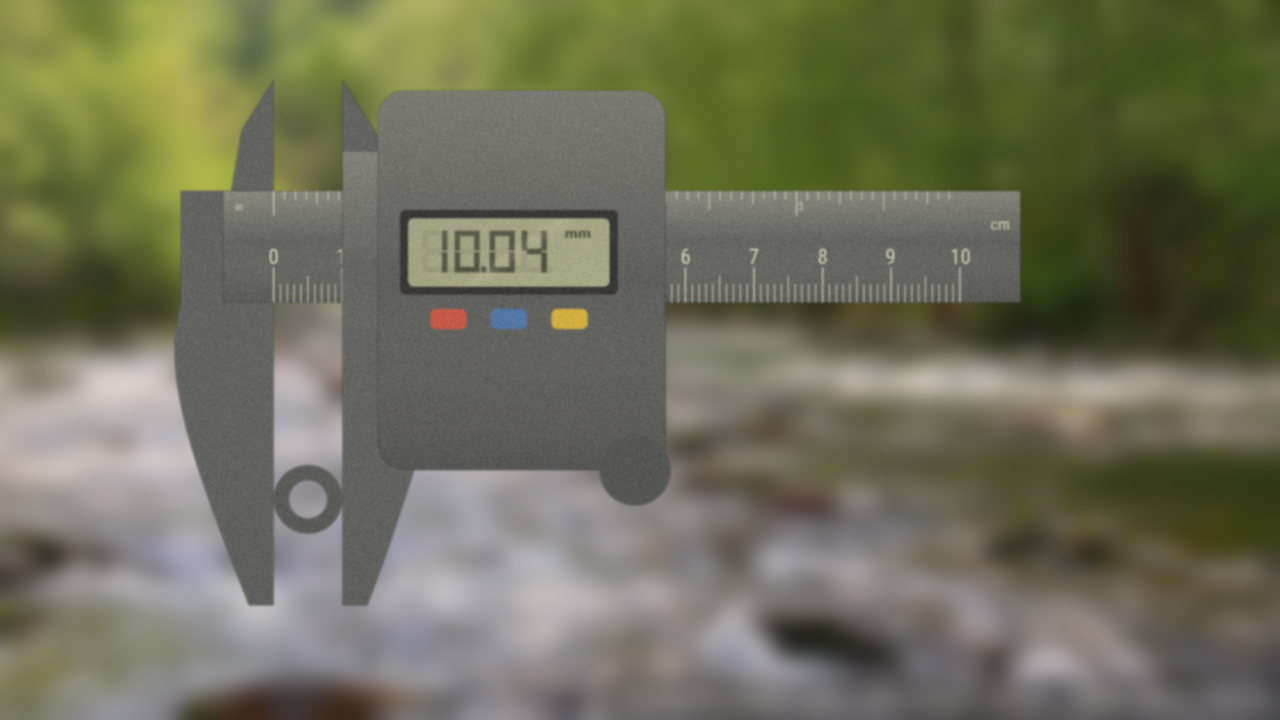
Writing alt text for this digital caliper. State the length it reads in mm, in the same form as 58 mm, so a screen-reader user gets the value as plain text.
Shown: 10.04 mm
